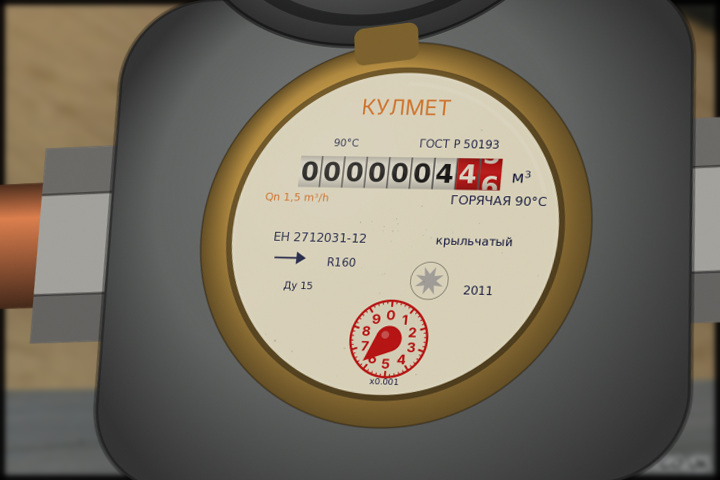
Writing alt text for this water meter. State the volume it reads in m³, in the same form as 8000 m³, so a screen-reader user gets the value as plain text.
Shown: 4.456 m³
